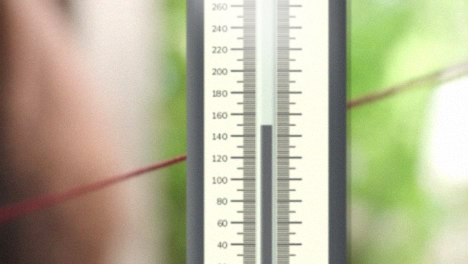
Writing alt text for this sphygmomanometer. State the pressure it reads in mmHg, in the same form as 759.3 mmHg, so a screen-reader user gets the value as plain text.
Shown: 150 mmHg
